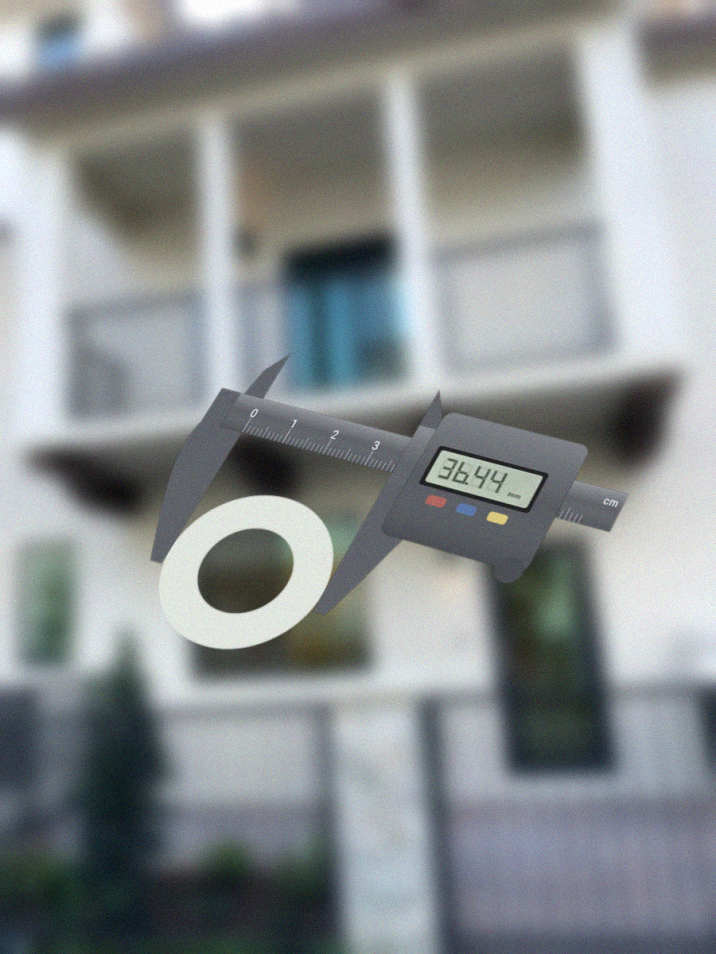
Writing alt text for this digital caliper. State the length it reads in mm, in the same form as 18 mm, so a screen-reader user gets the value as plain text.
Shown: 36.44 mm
